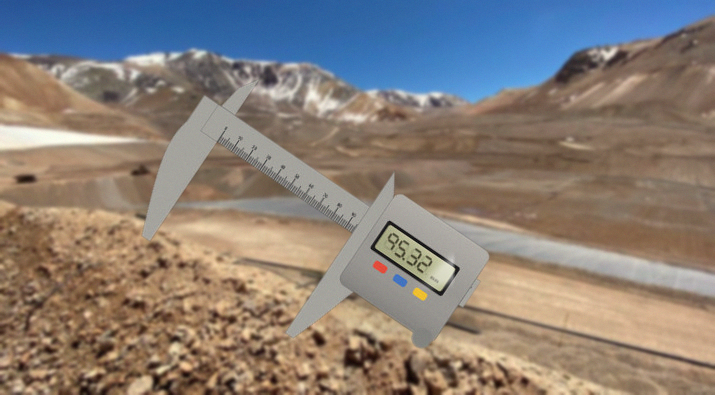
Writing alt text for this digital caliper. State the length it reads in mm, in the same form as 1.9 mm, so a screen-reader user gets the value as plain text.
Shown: 95.32 mm
